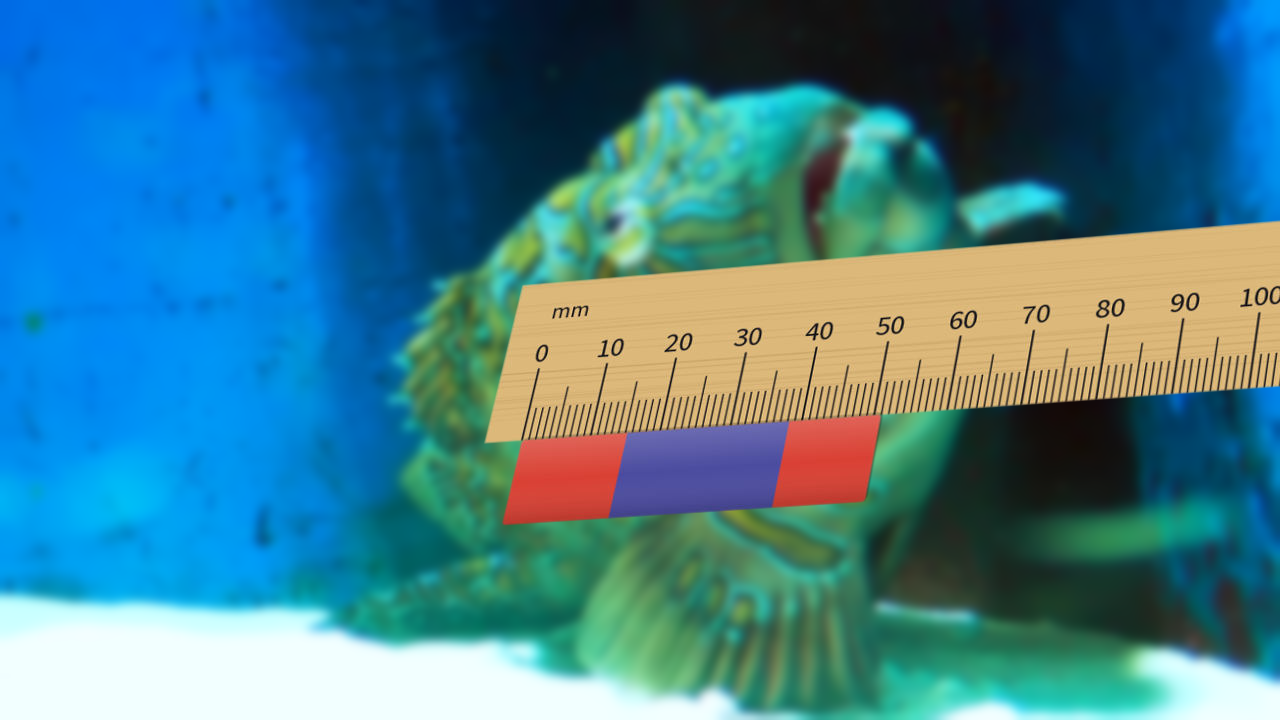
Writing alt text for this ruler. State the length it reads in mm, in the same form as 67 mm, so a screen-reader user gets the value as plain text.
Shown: 51 mm
